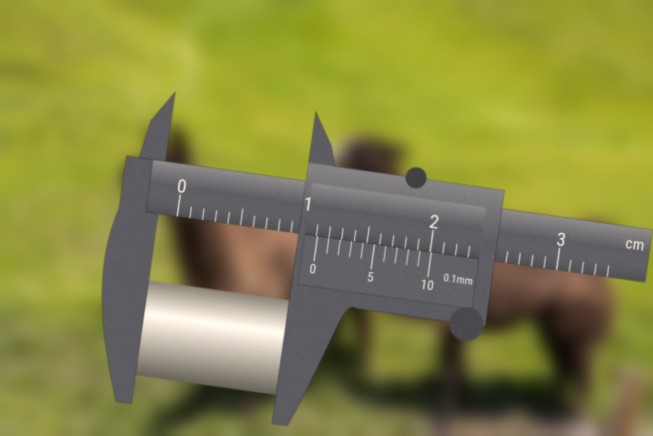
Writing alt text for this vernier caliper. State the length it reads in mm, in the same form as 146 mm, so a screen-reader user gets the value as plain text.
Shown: 11.1 mm
